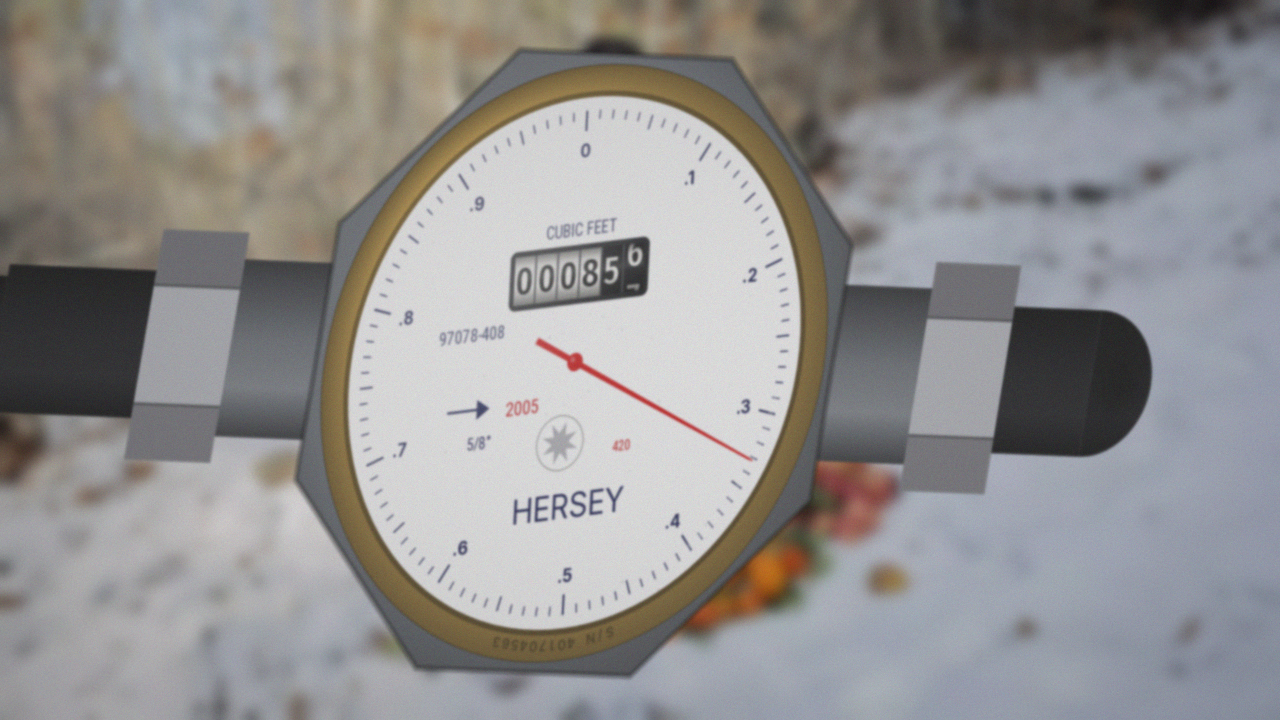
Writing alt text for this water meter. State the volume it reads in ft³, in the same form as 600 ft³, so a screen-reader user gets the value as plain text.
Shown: 856.33 ft³
